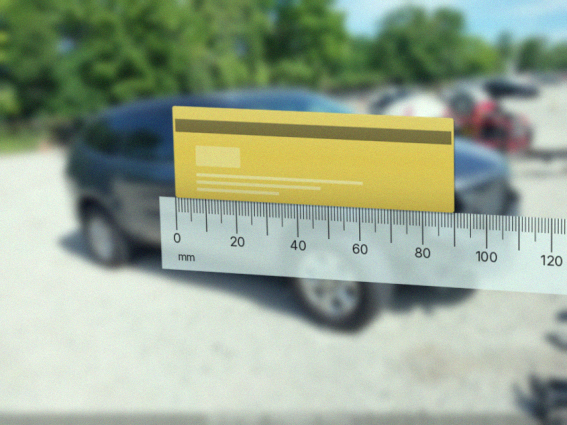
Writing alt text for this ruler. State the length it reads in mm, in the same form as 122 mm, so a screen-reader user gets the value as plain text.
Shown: 90 mm
